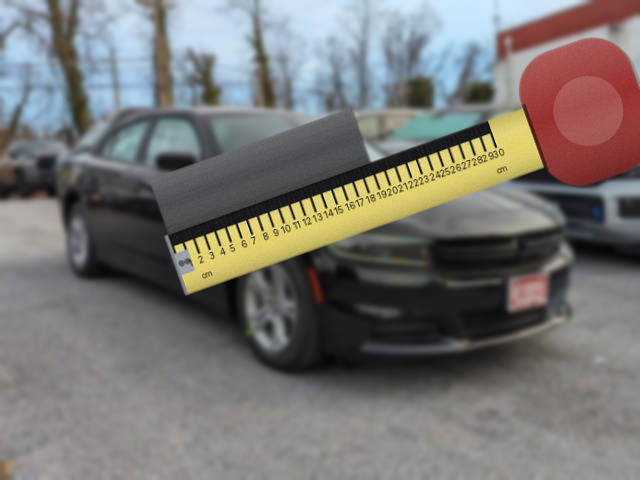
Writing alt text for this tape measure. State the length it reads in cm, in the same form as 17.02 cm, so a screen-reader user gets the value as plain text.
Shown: 19 cm
